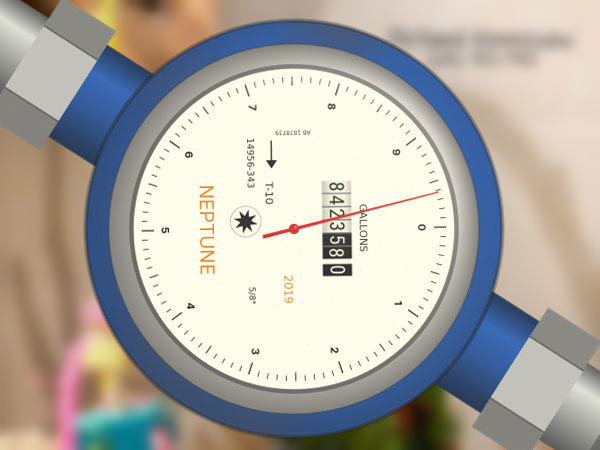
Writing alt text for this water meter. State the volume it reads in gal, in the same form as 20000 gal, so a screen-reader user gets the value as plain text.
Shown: 8423579.6 gal
